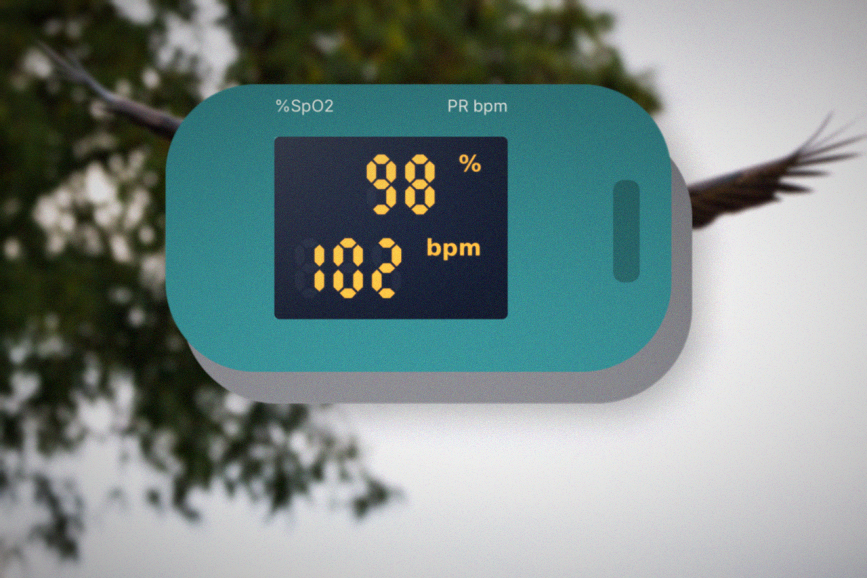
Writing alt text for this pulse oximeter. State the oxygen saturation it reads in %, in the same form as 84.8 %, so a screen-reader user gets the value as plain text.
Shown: 98 %
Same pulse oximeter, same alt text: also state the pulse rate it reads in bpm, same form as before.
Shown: 102 bpm
